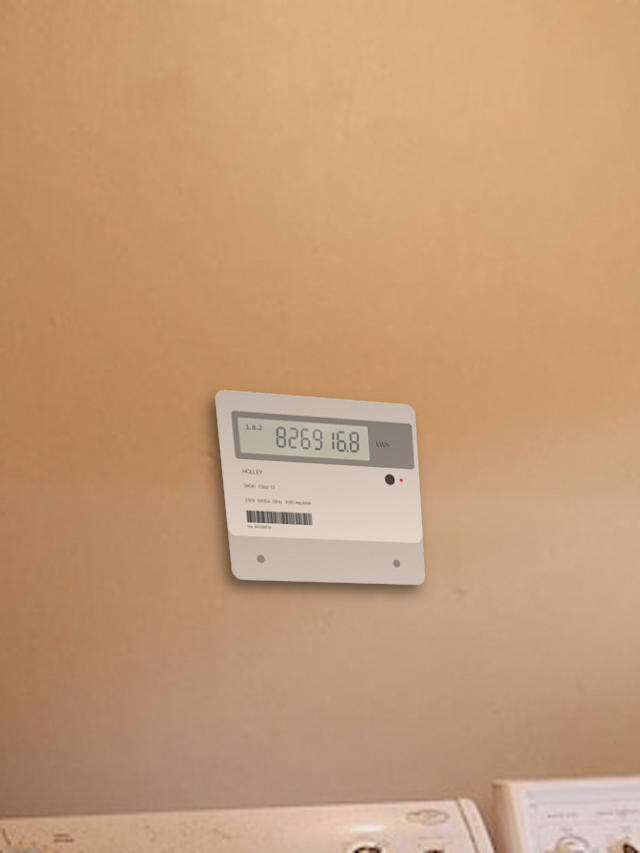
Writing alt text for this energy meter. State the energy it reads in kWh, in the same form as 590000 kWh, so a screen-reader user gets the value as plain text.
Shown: 826916.8 kWh
